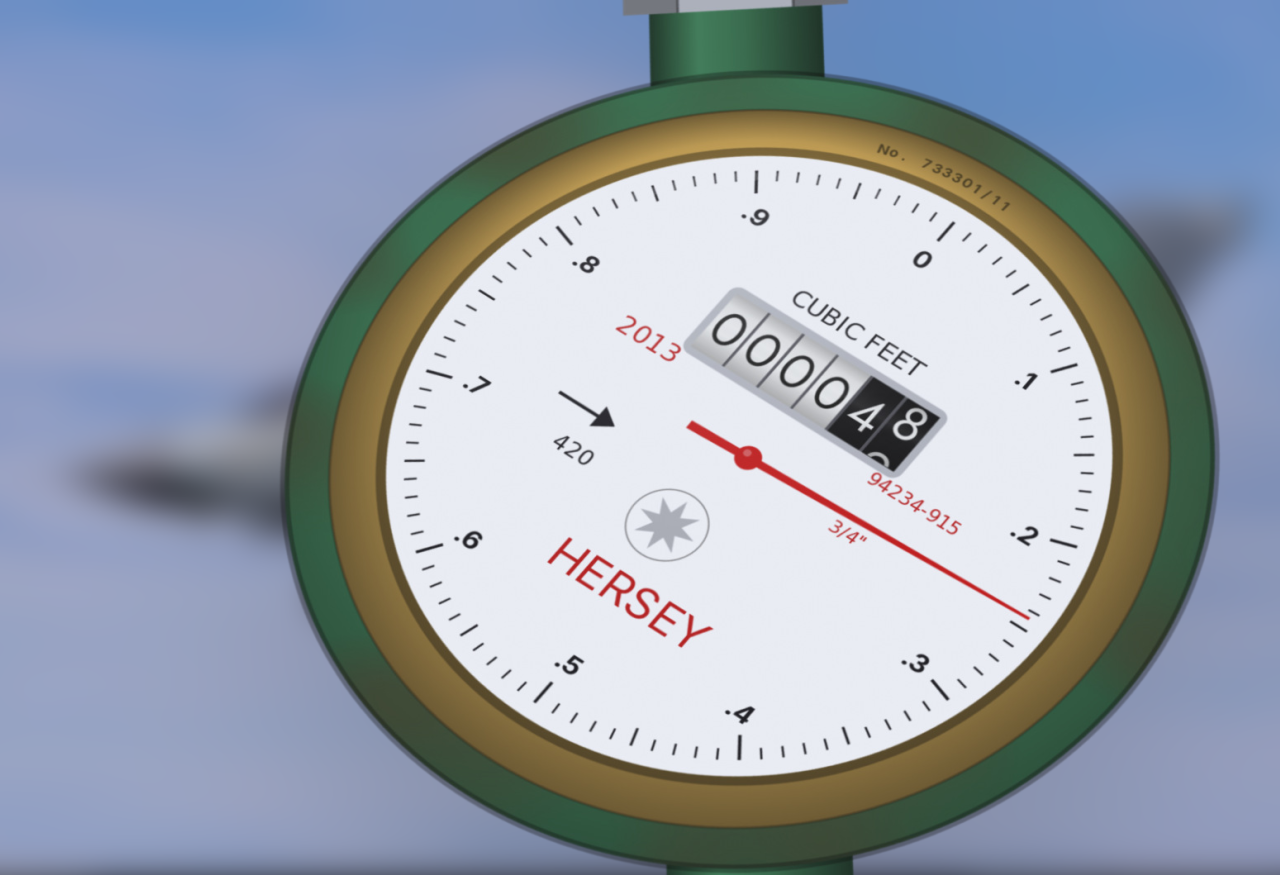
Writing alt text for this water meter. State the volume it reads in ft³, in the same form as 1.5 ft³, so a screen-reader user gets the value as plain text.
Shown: 48.24 ft³
